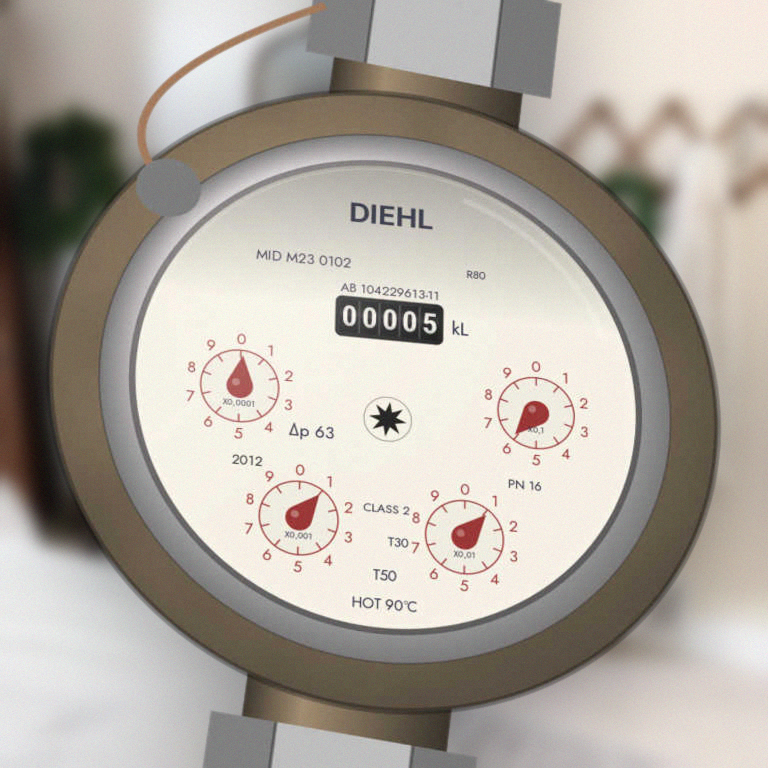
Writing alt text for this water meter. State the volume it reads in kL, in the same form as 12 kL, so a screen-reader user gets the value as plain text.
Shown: 5.6110 kL
